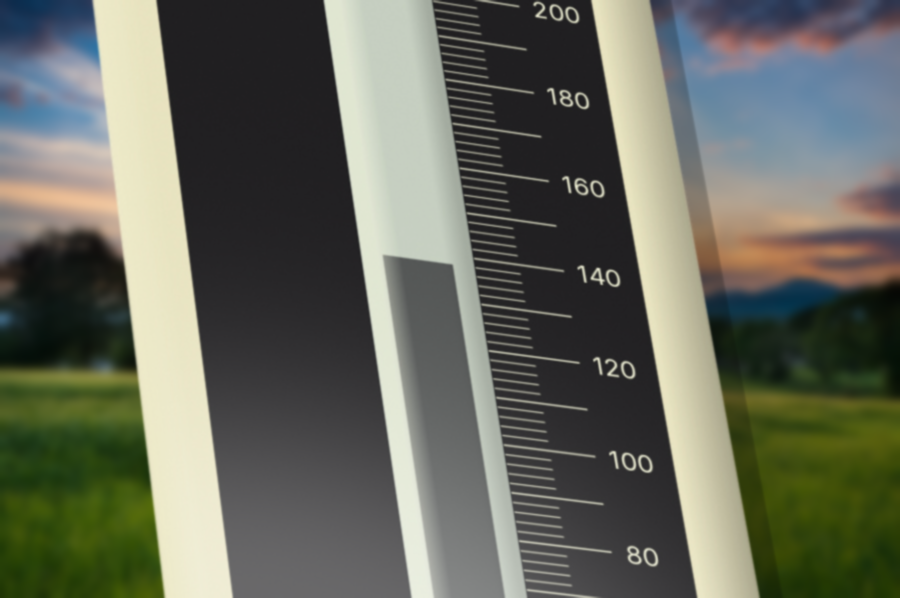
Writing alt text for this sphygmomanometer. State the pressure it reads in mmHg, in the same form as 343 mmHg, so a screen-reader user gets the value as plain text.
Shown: 138 mmHg
